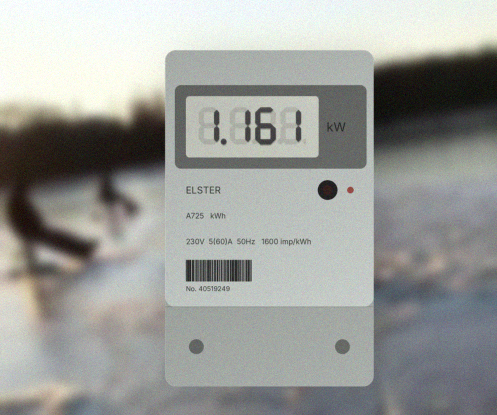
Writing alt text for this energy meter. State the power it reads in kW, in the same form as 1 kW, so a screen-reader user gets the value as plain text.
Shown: 1.161 kW
